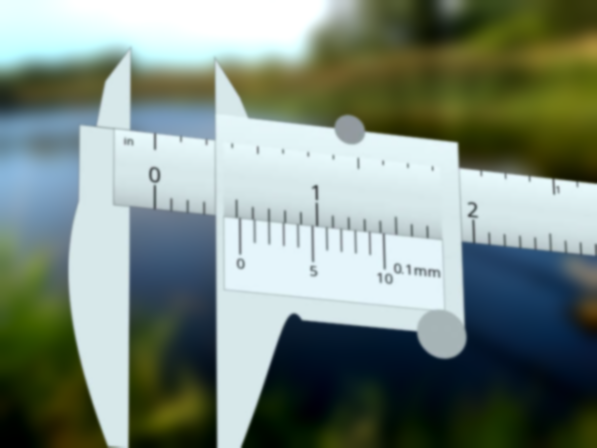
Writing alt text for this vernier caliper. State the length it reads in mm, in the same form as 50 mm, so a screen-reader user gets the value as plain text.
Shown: 5.2 mm
